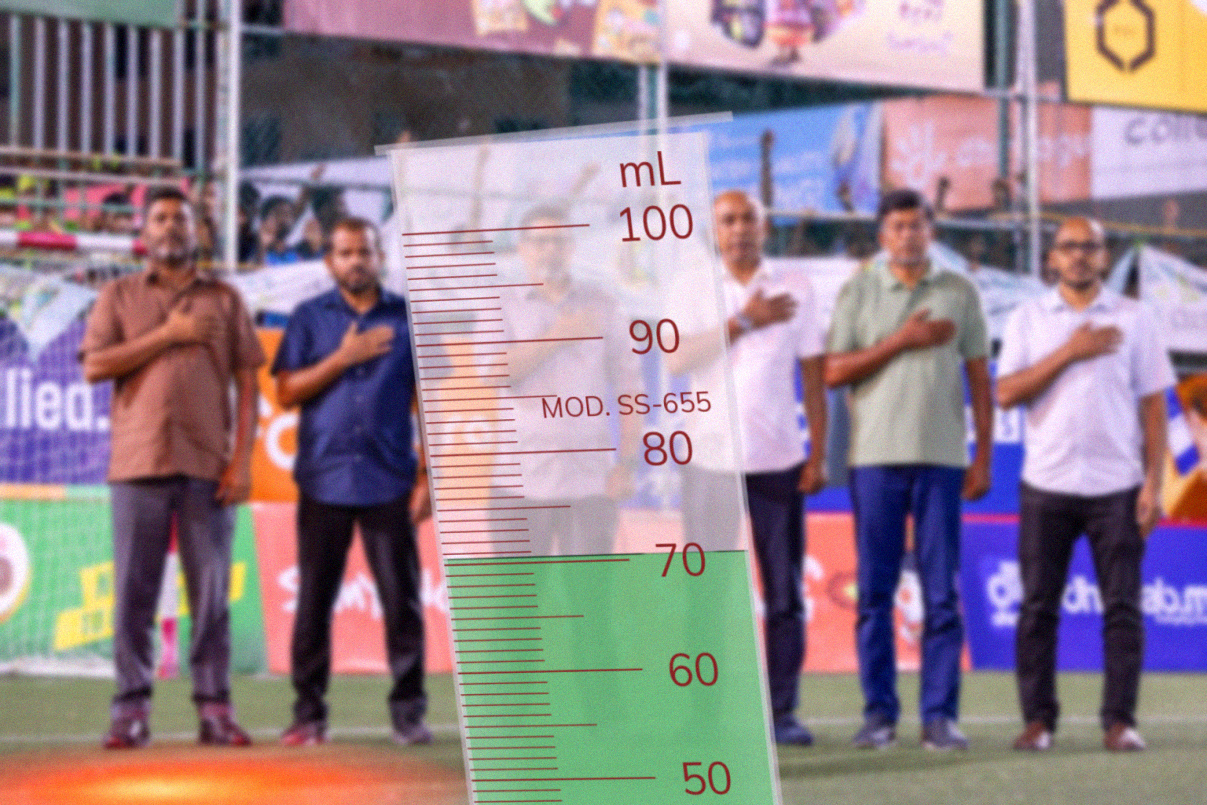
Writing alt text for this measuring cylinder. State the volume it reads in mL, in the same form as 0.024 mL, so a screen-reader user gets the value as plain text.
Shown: 70.5 mL
